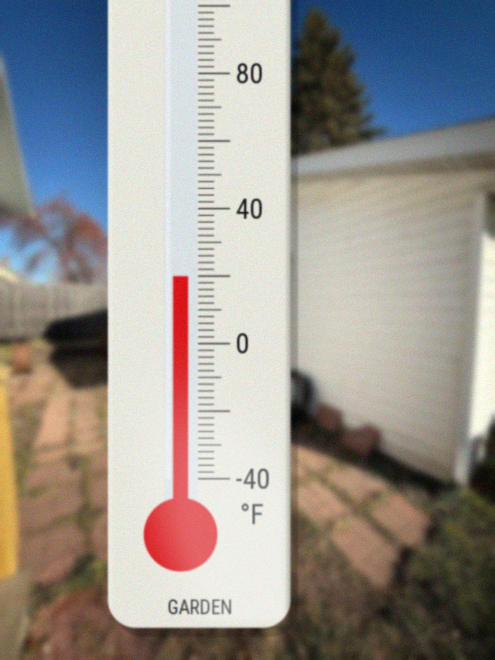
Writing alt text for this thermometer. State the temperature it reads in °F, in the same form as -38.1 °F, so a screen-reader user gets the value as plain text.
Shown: 20 °F
